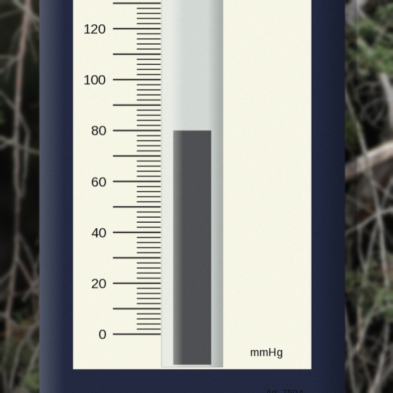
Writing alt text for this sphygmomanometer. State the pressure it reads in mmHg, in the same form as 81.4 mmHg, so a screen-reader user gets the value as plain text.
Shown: 80 mmHg
